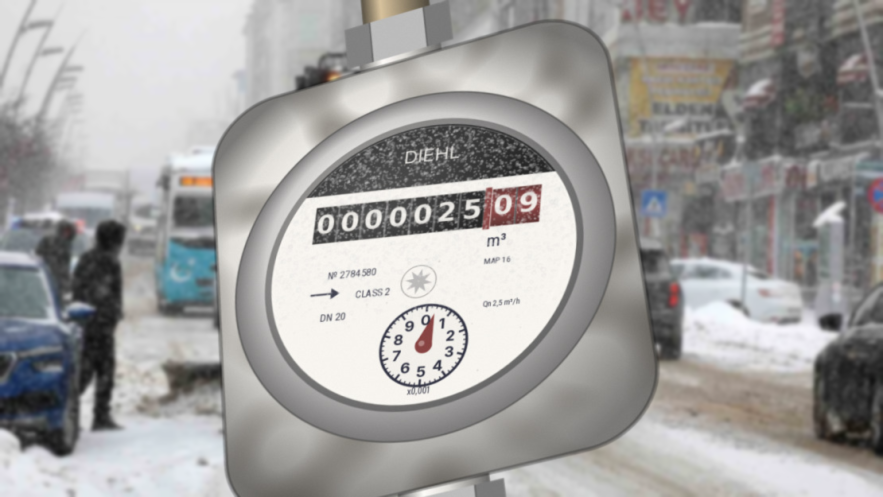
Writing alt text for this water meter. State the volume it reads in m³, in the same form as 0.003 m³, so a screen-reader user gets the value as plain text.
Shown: 25.090 m³
